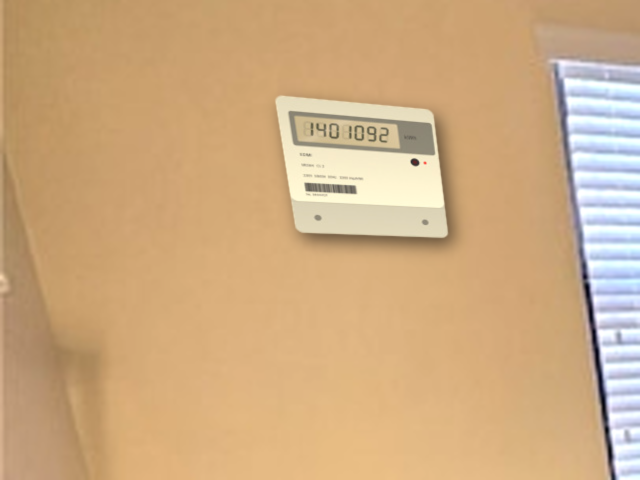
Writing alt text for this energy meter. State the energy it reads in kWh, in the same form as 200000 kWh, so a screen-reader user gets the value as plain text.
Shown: 1401092 kWh
